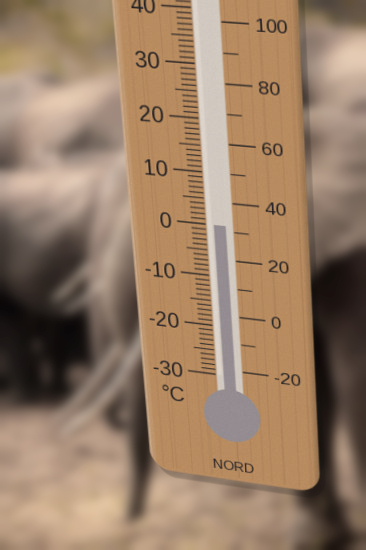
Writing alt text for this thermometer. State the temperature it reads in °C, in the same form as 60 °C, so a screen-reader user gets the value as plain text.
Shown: 0 °C
